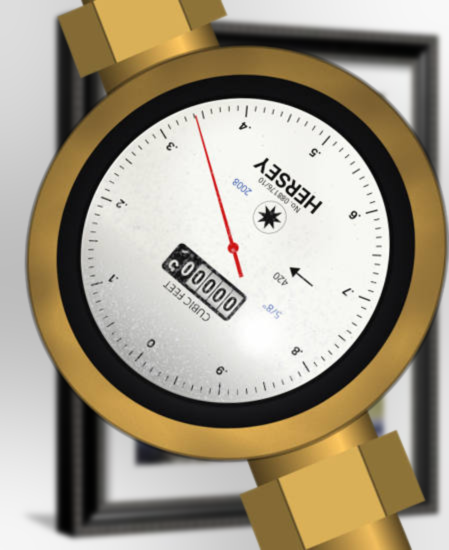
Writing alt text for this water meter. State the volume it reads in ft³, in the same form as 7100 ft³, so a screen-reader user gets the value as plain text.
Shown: 5.34 ft³
